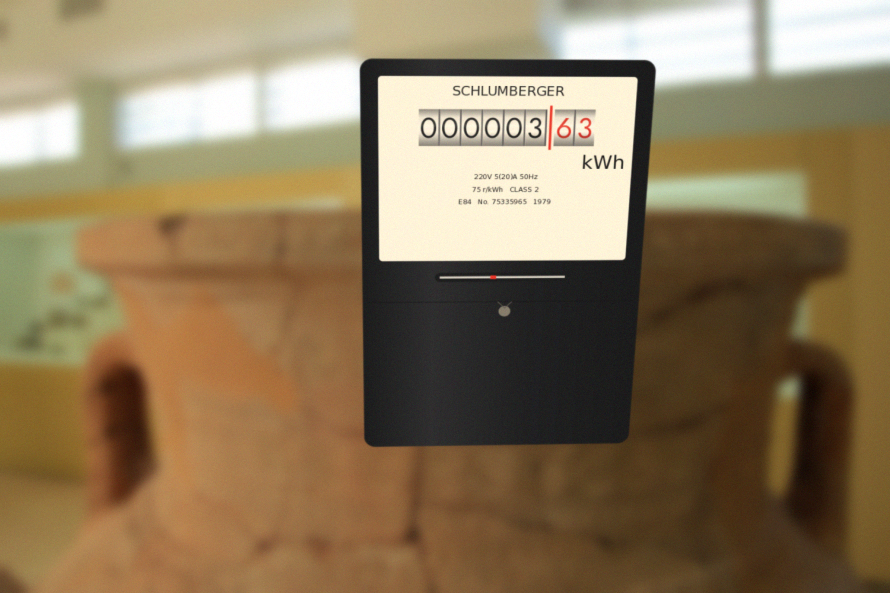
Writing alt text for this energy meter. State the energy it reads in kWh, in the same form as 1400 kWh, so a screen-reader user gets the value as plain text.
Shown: 3.63 kWh
